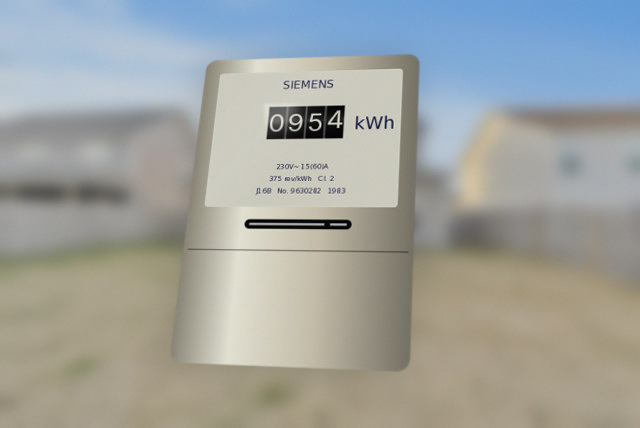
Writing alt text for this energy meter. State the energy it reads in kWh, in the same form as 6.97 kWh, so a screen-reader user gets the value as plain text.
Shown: 954 kWh
